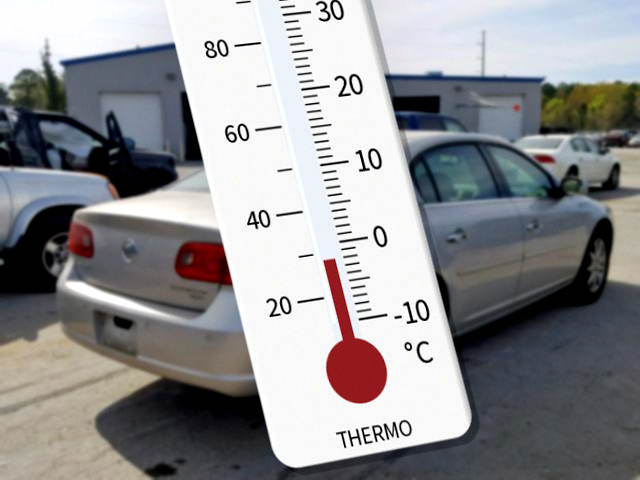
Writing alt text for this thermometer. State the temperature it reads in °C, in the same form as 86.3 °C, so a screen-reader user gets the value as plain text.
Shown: -2 °C
